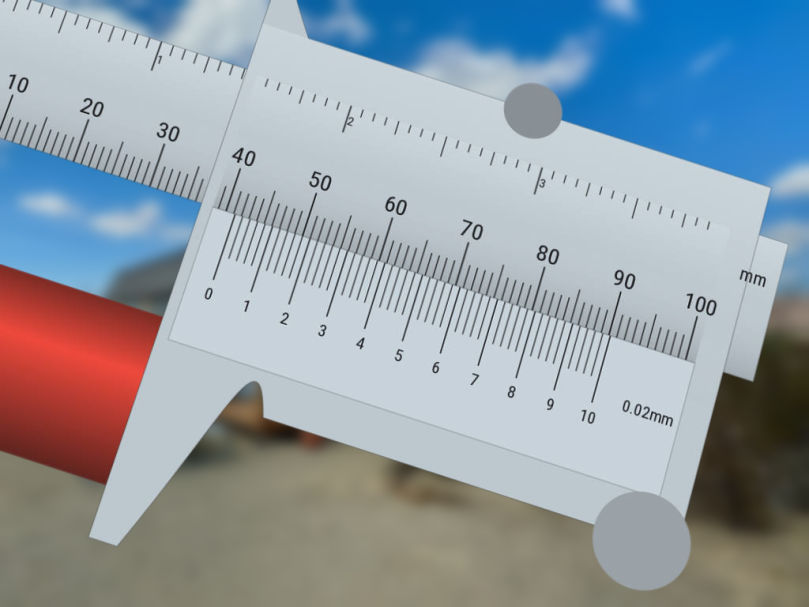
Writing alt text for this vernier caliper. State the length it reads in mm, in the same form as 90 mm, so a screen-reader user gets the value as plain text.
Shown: 41.2 mm
